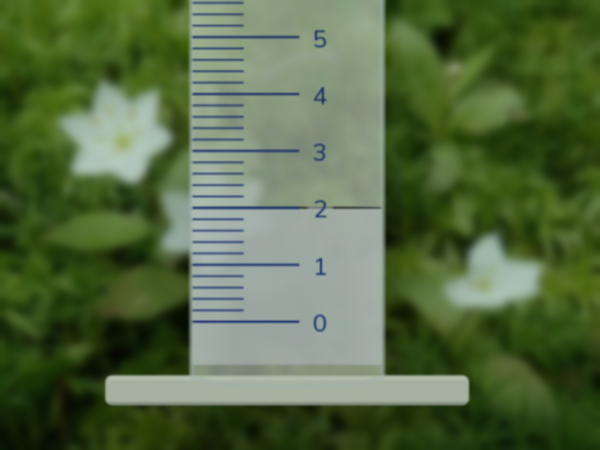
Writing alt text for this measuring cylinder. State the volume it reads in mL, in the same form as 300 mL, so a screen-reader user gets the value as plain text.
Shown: 2 mL
